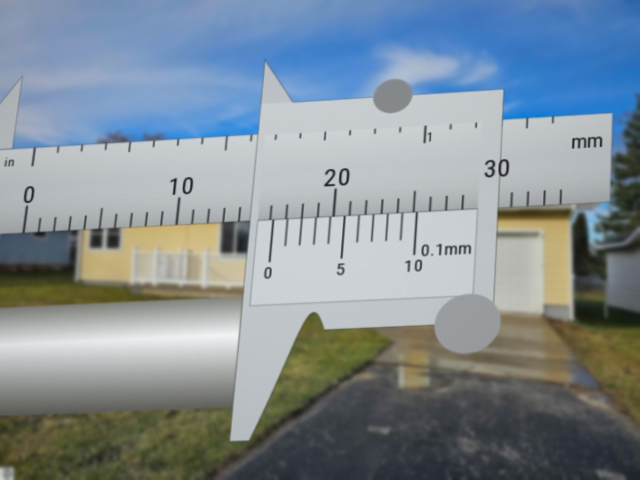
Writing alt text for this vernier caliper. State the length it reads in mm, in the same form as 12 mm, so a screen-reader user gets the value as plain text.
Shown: 16.2 mm
